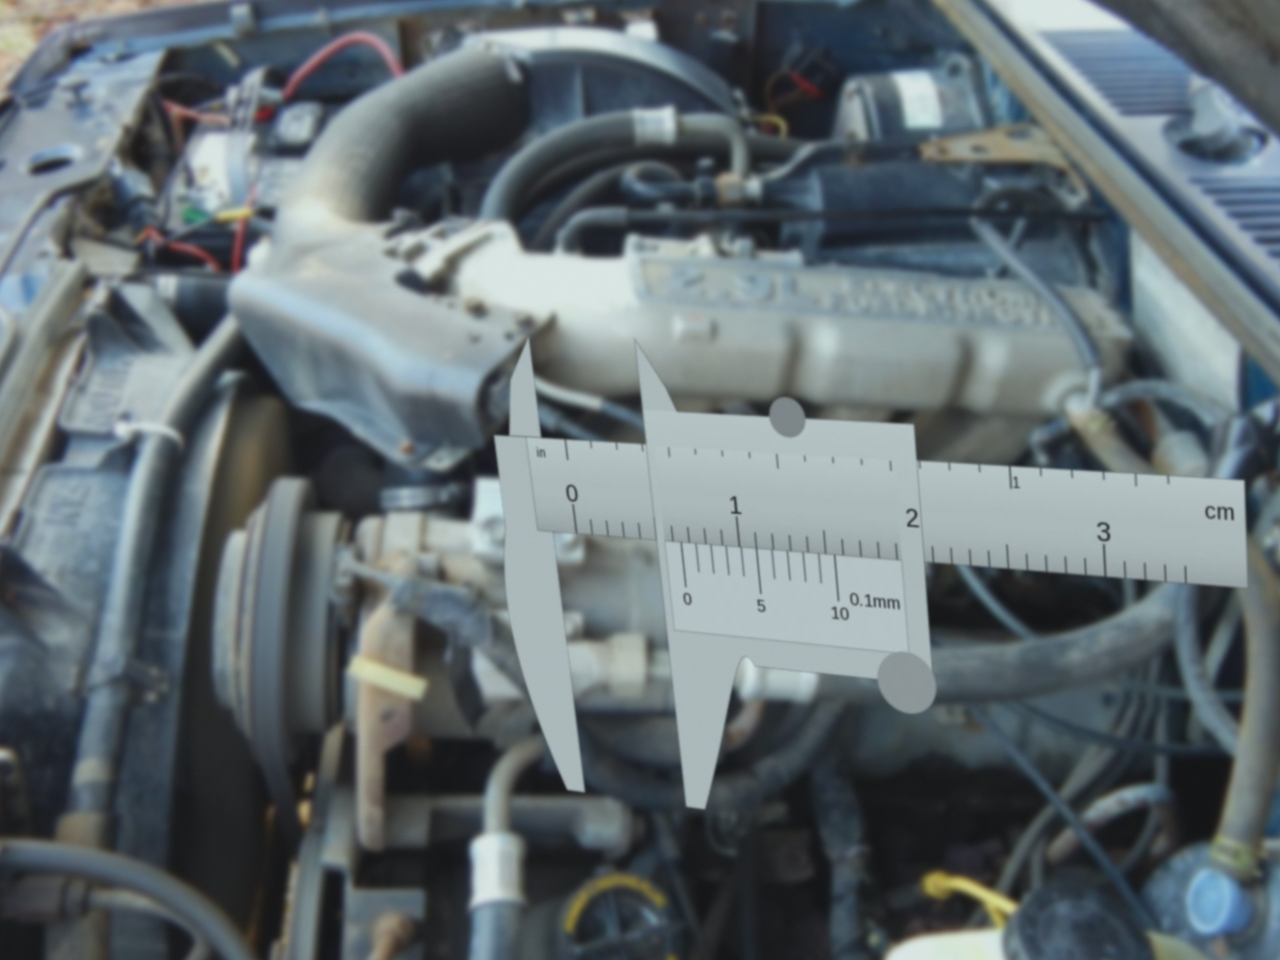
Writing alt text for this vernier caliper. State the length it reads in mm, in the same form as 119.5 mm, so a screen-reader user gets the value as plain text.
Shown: 6.5 mm
